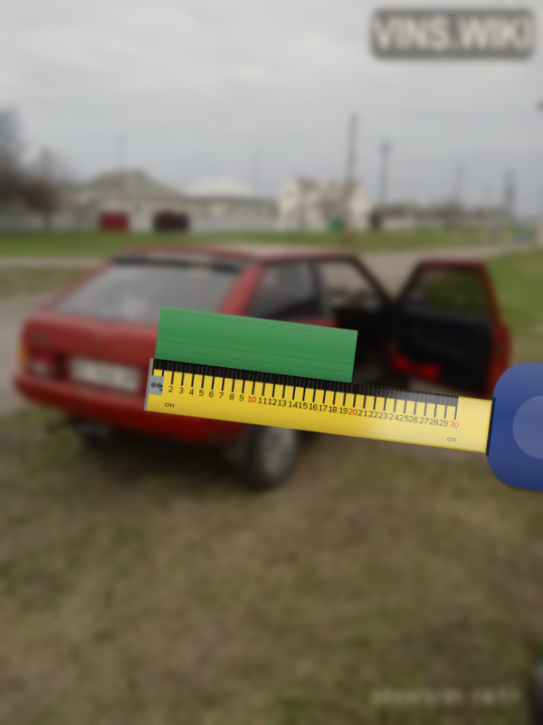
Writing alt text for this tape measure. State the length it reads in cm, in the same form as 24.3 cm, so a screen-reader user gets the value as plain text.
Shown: 19.5 cm
